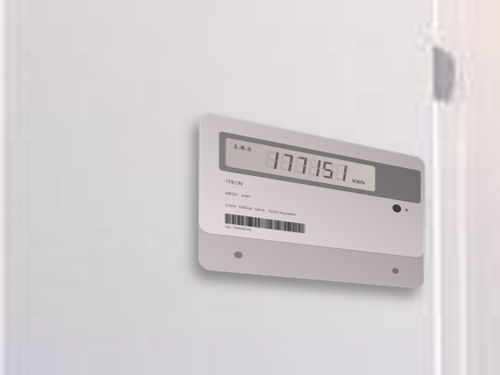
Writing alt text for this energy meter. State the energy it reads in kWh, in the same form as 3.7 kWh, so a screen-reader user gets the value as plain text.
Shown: 177151 kWh
